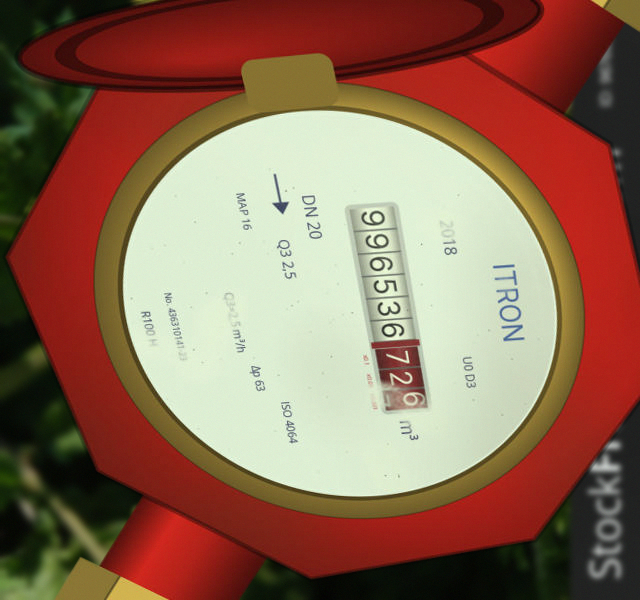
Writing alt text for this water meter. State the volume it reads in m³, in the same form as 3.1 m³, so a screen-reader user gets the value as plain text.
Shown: 996536.726 m³
